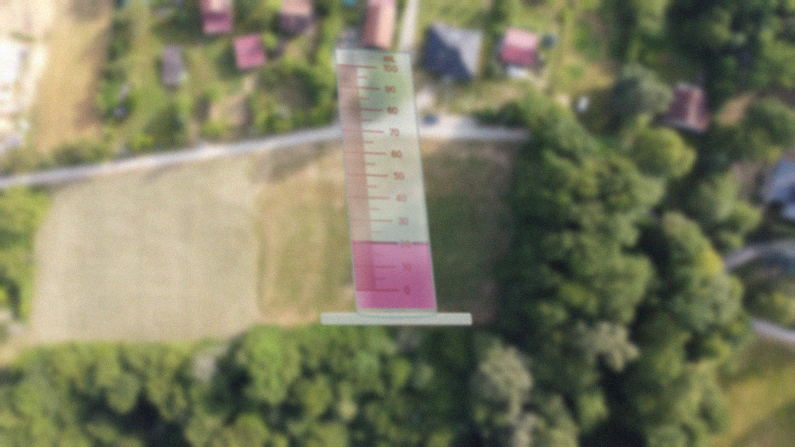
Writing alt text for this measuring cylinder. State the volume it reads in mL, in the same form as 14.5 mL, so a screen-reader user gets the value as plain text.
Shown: 20 mL
